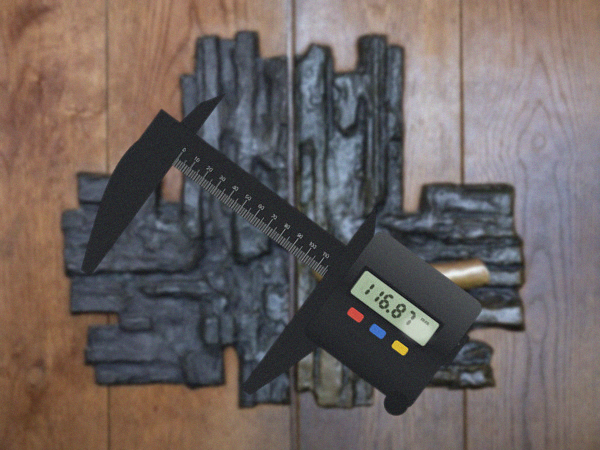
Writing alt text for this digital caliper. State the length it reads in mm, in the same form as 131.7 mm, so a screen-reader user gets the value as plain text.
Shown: 116.87 mm
